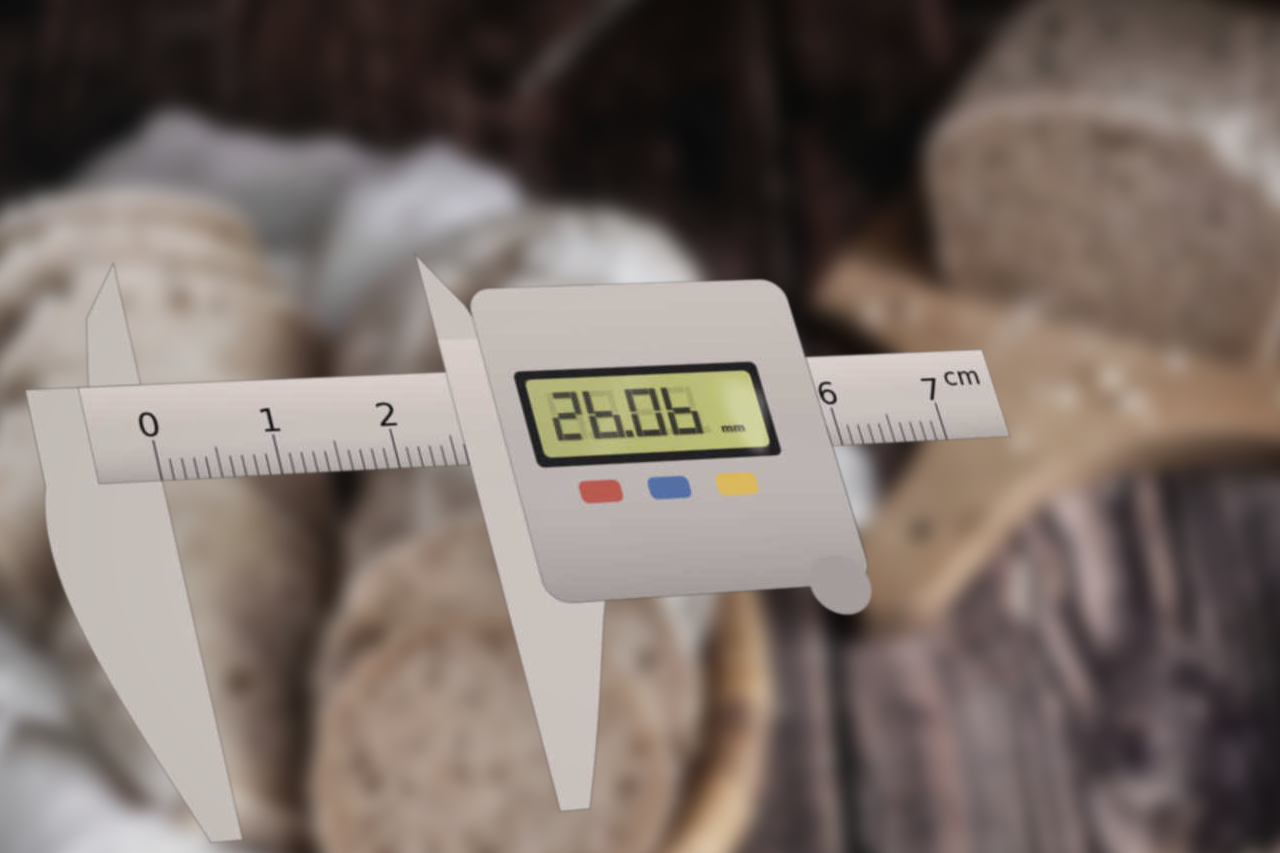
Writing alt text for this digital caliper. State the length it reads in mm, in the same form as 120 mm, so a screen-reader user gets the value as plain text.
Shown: 26.06 mm
